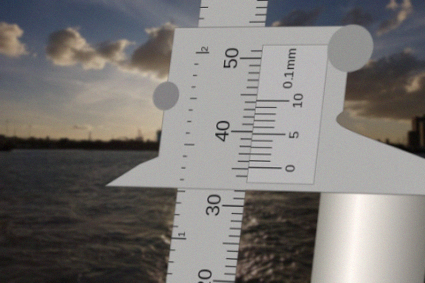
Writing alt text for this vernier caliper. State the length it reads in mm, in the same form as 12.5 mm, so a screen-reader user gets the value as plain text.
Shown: 35.2 mm
